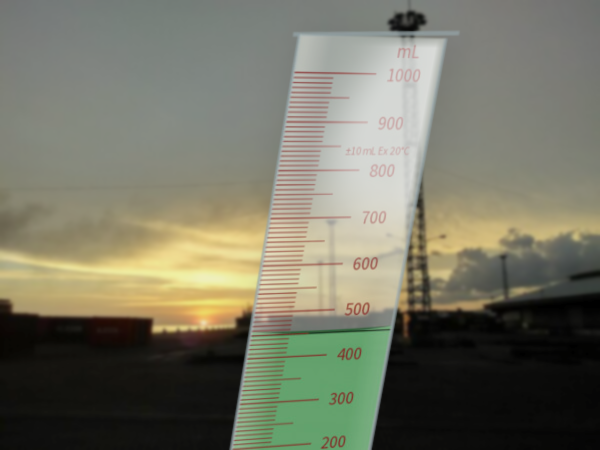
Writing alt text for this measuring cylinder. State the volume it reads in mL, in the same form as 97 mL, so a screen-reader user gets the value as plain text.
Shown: 450 mL
